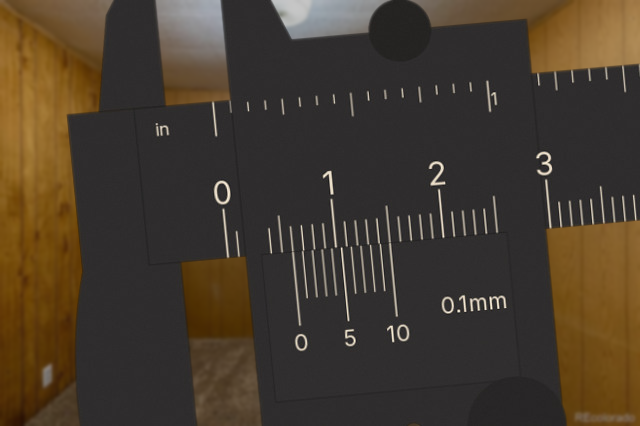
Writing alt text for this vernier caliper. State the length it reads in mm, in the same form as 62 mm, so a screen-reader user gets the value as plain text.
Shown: 6.0 mm
